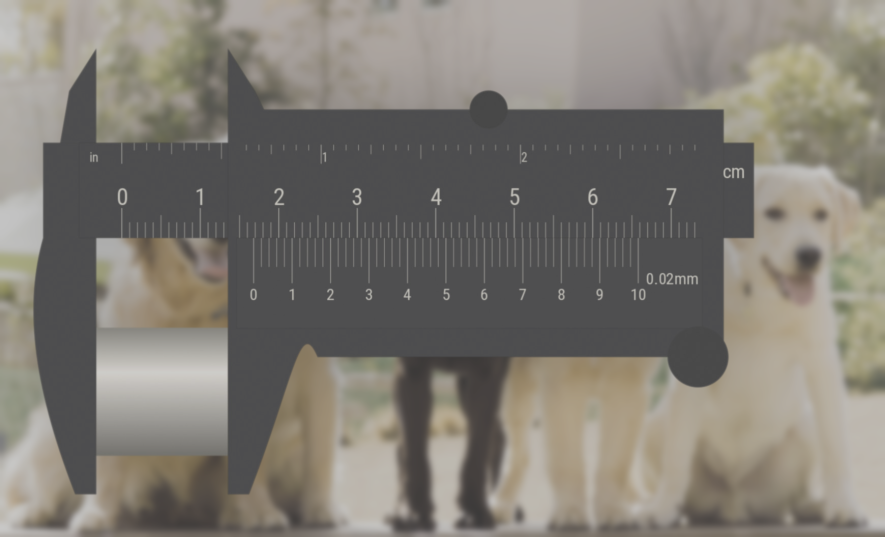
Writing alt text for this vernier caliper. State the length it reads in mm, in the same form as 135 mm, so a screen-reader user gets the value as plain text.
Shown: 16.8 mm
